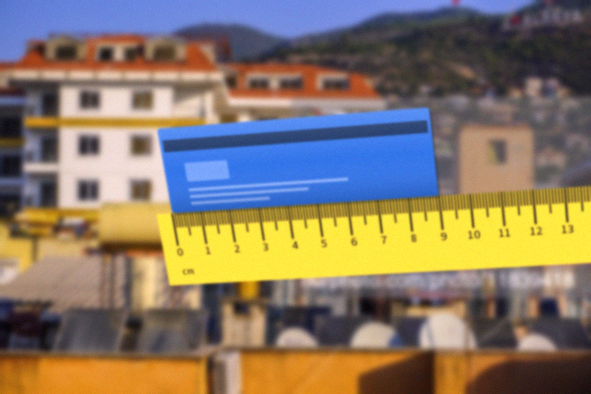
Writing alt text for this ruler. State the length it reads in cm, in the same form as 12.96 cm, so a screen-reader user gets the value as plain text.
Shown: 9 cm
